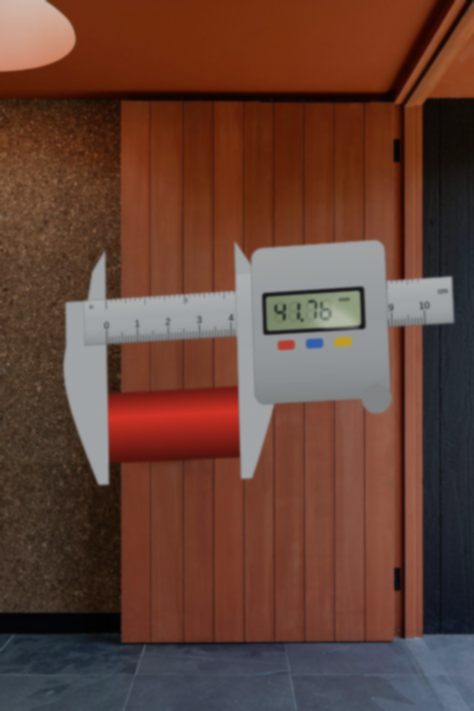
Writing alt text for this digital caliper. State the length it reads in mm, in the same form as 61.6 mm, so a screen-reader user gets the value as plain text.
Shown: 41.76 mm
